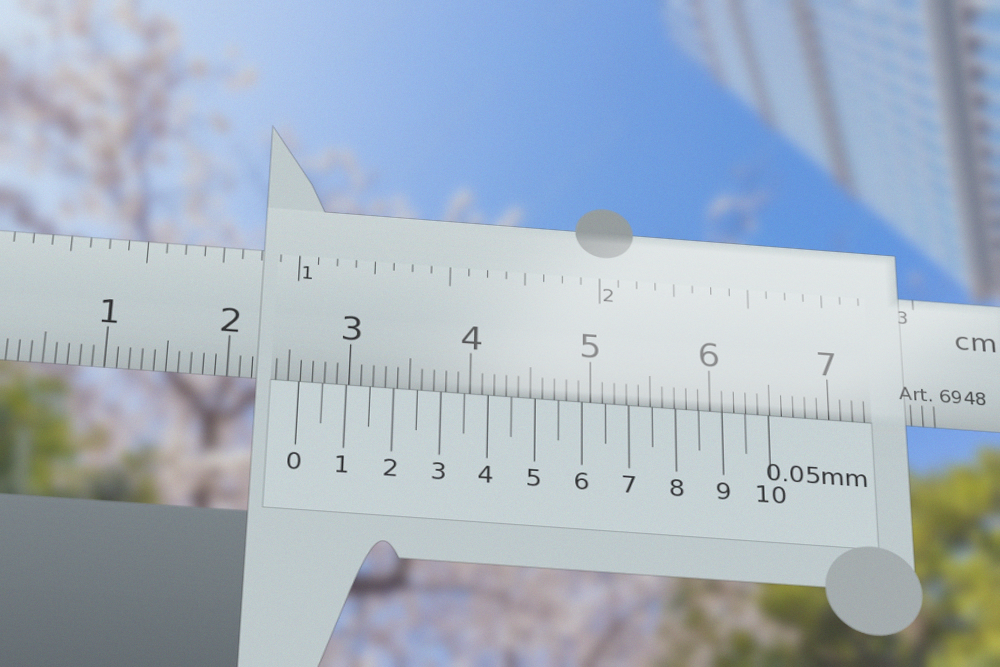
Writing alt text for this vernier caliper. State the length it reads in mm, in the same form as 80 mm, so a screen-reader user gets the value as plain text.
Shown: 25.9 mm
